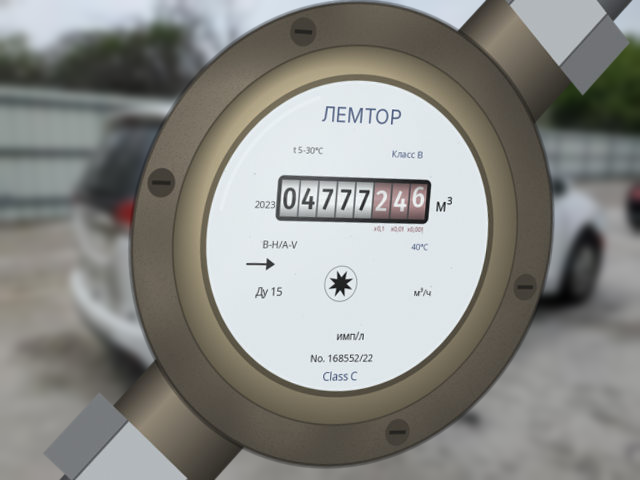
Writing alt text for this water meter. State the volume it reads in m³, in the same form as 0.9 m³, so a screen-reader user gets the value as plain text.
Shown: 4777.246 m³
